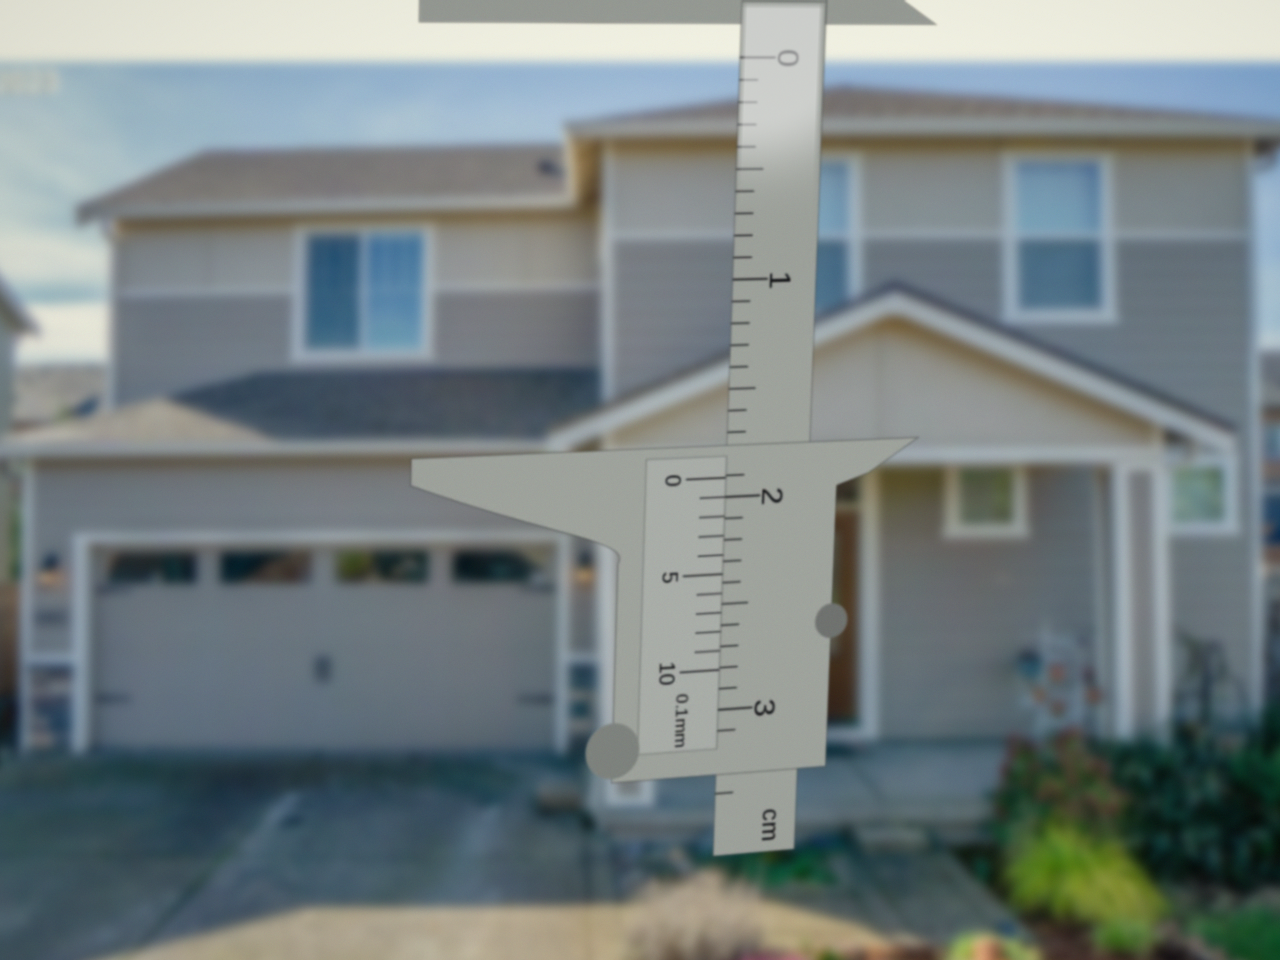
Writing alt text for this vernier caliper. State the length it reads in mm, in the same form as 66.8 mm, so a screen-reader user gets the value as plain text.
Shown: 19.1 mm
